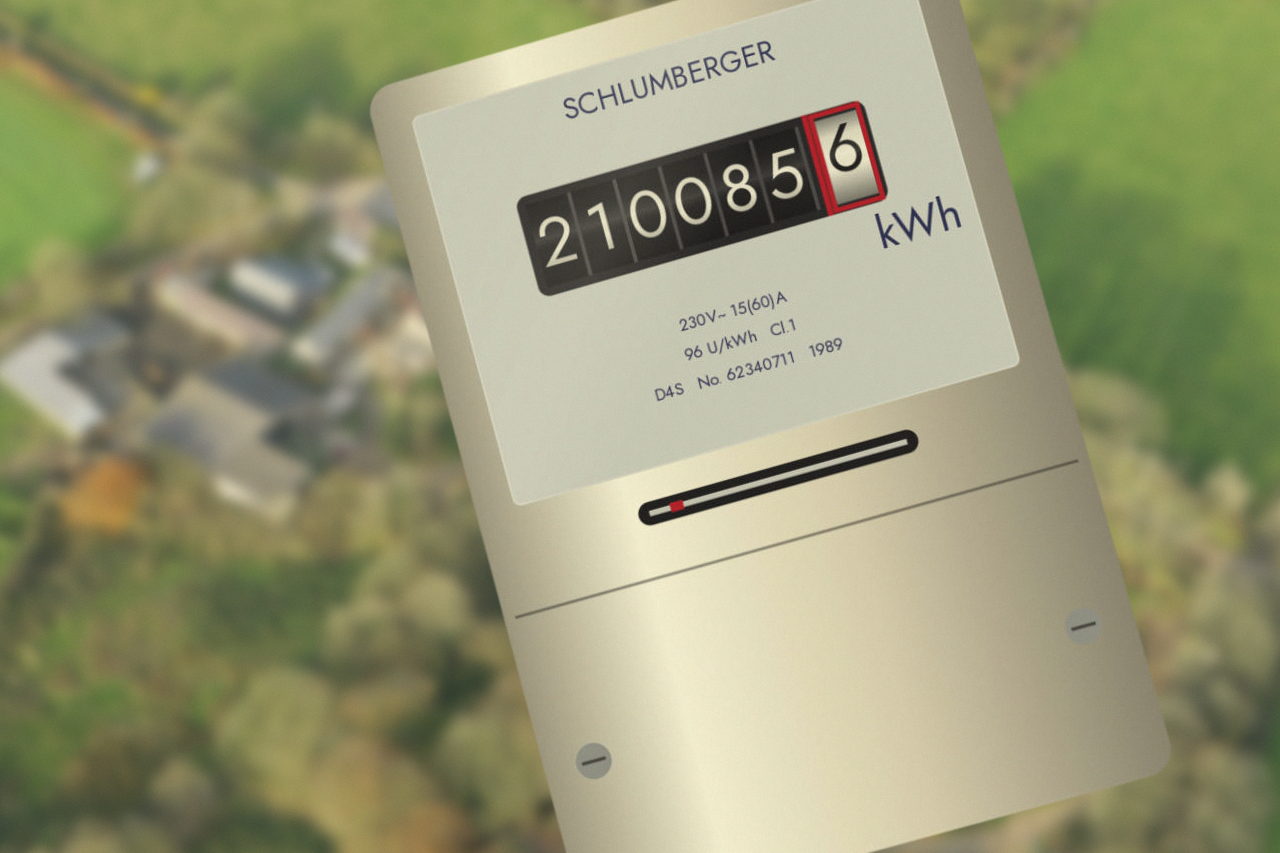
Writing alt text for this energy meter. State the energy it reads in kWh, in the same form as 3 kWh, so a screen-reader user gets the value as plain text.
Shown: 210085.6 kWh
